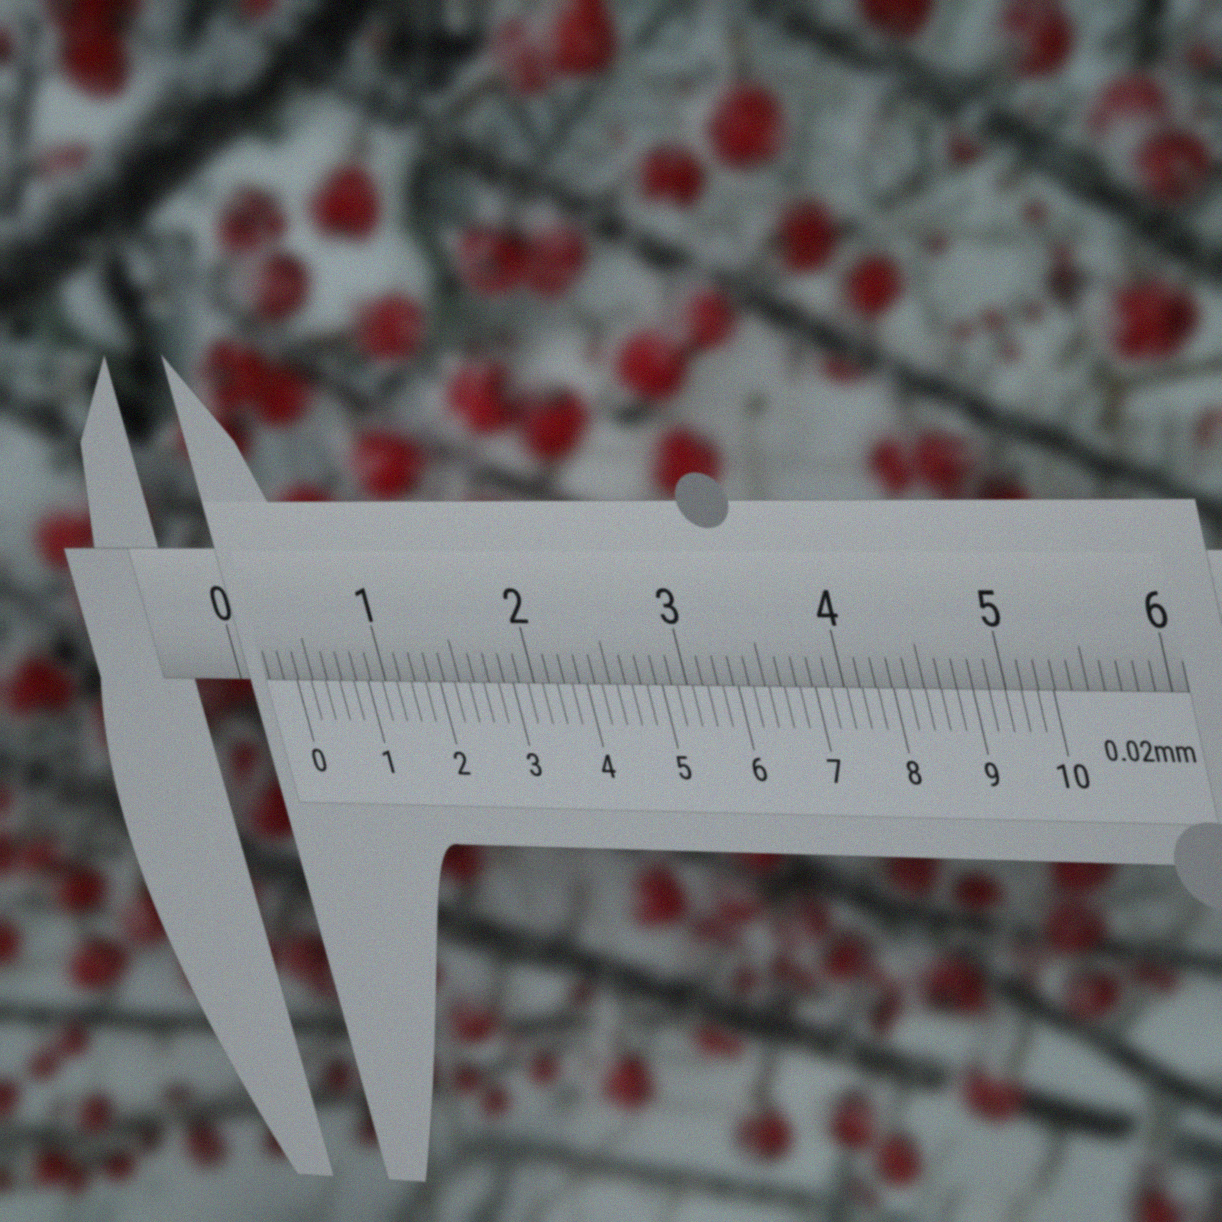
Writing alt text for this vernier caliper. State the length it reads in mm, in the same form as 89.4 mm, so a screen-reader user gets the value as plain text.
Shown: 3.9 mm
